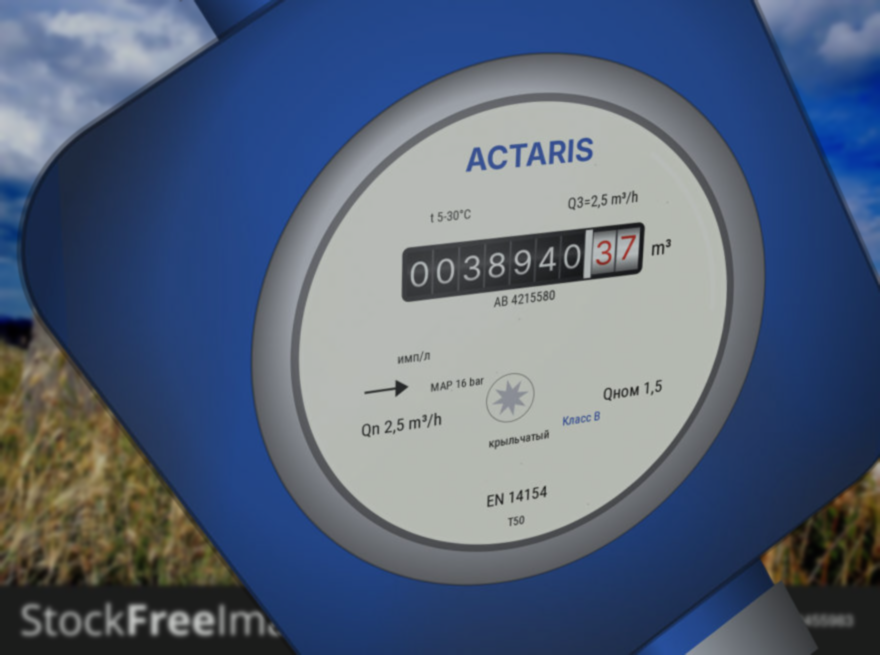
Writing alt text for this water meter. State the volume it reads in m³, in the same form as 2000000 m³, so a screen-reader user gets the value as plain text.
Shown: 38940.37 m³
